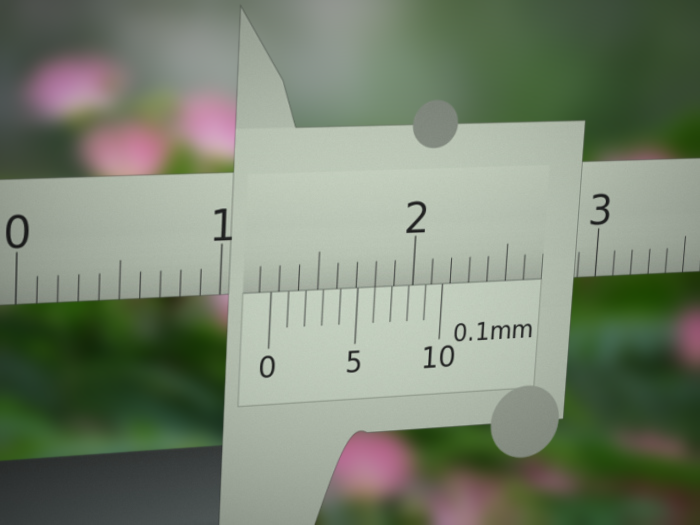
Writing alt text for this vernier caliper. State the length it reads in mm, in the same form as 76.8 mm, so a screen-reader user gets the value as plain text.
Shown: 12.6 mm
